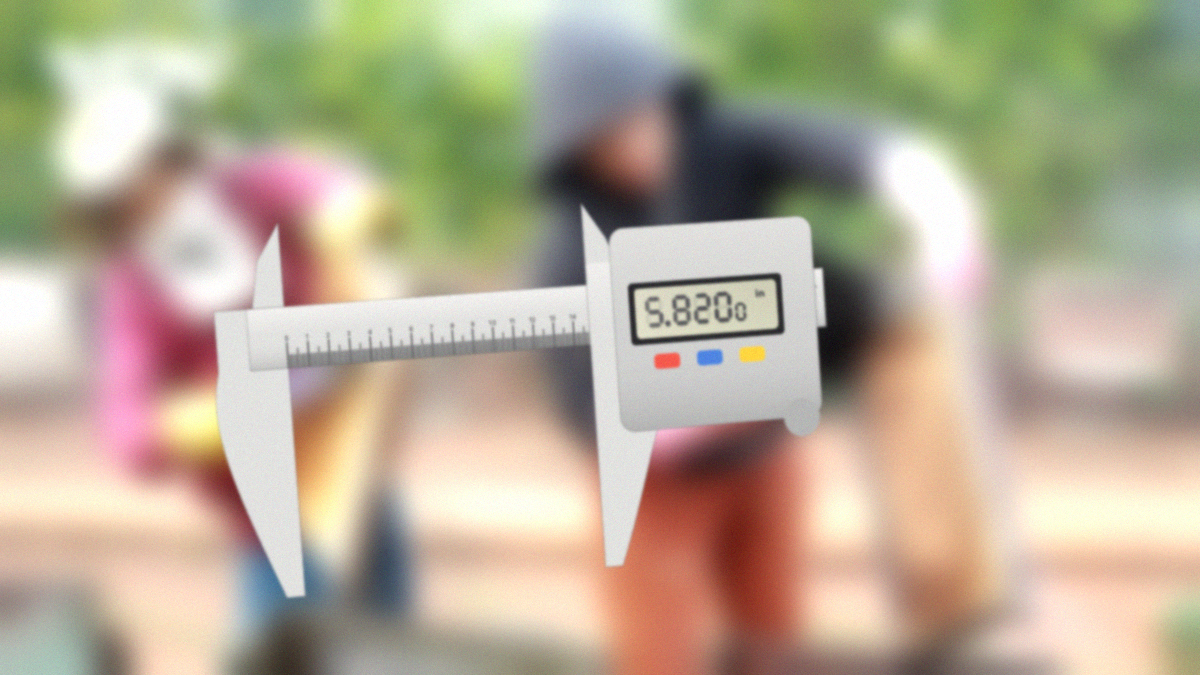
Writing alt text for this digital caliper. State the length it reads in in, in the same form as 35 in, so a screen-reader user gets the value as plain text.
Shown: 5.8200 in
